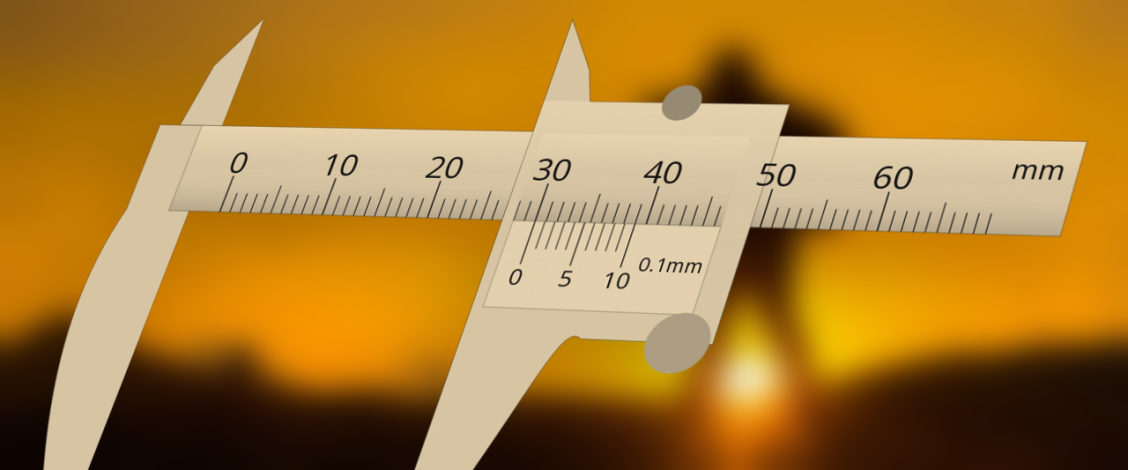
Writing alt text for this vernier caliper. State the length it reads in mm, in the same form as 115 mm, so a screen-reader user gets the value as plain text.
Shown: 30.0 mm
